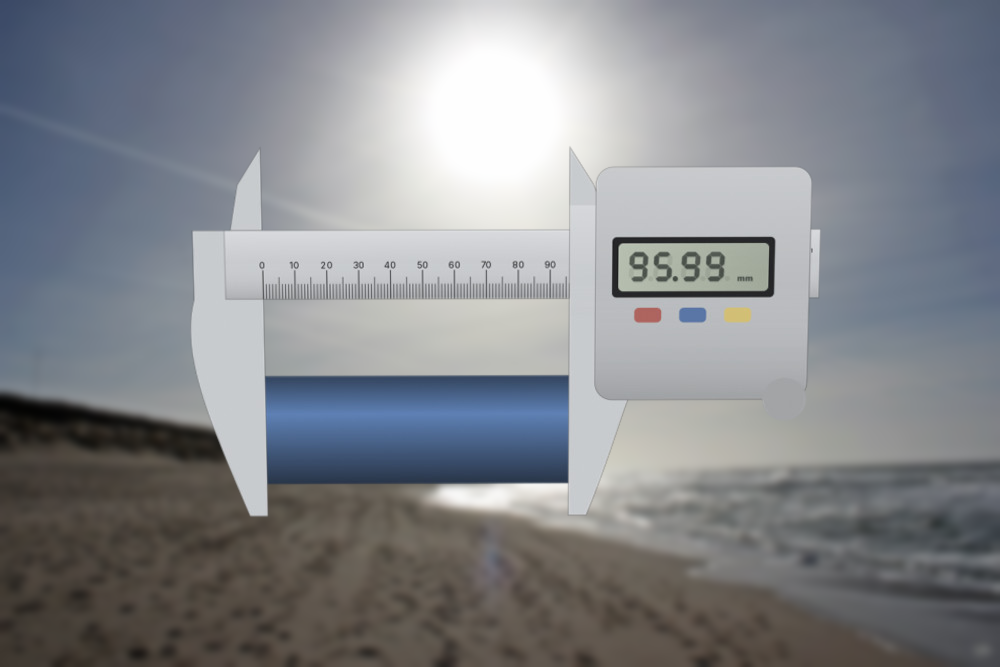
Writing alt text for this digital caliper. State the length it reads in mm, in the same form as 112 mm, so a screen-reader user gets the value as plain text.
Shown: 95.99 mm
